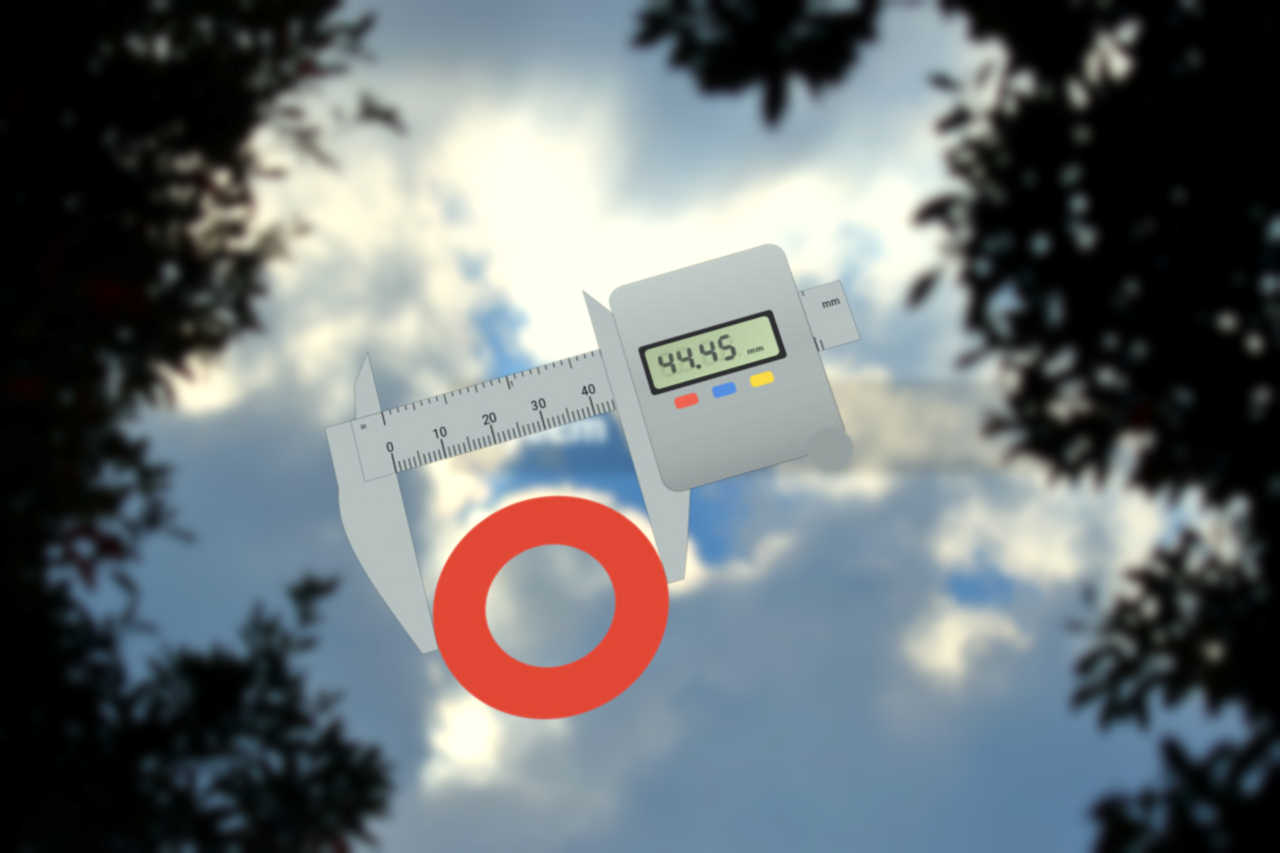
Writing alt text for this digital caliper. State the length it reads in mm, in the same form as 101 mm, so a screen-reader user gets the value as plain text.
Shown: 44.45 mm
